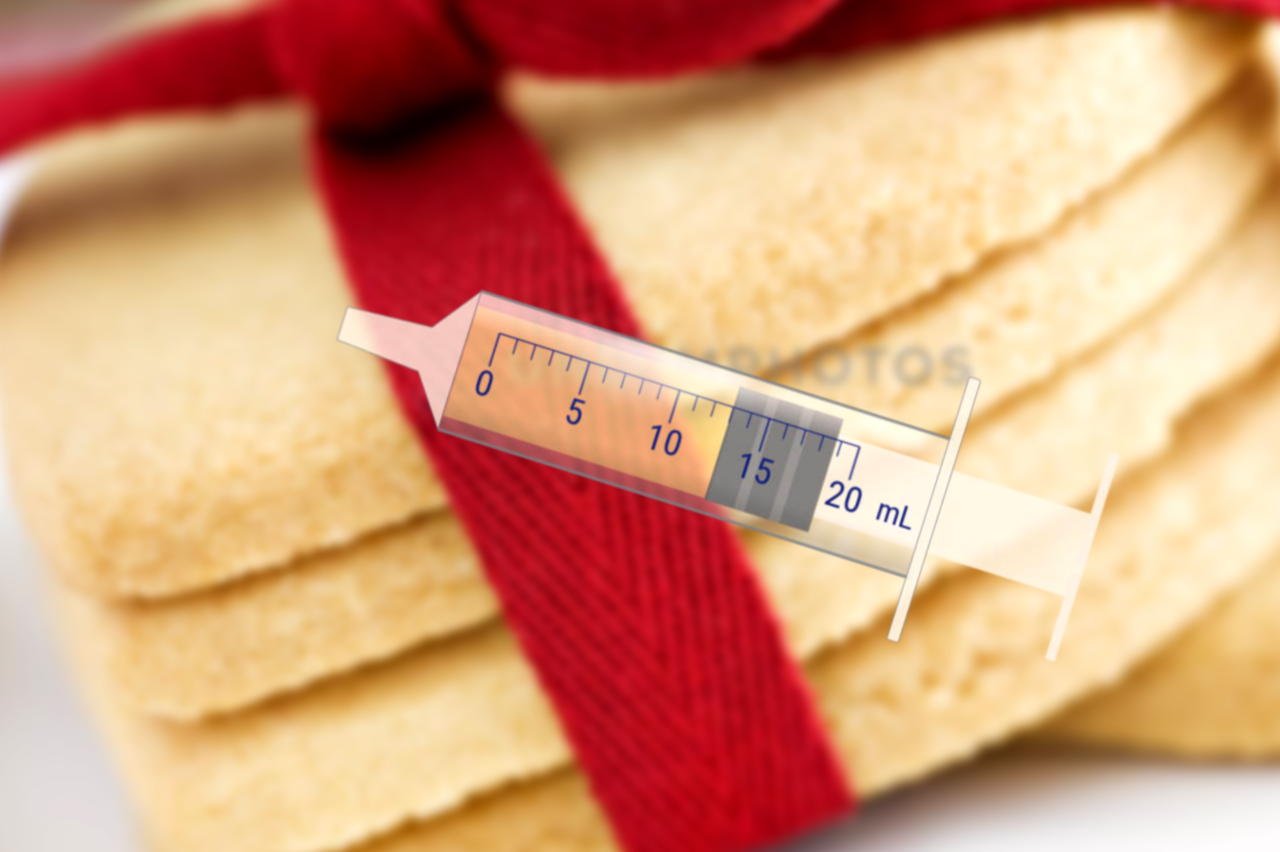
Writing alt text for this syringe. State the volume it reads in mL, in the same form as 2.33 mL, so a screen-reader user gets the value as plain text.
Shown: 13 mL
